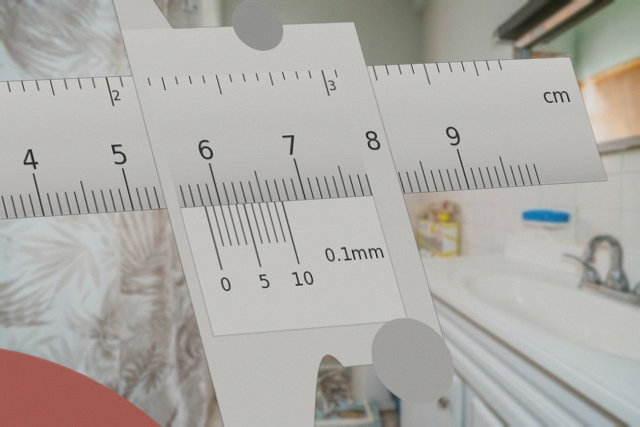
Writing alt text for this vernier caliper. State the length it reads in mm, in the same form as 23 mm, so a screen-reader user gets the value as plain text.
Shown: 58.2 mm
